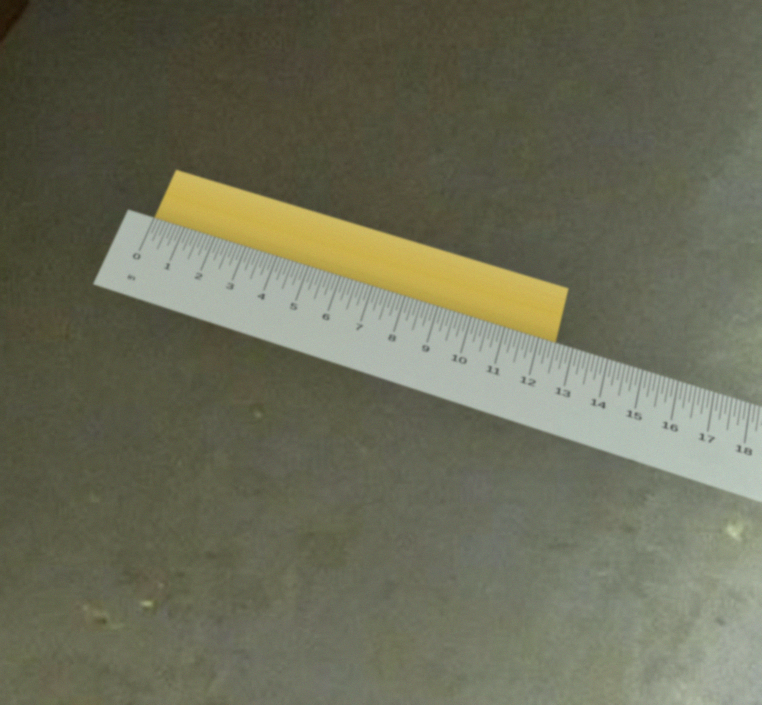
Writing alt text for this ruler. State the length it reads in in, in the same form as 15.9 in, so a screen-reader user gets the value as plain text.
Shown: 12.5 in
